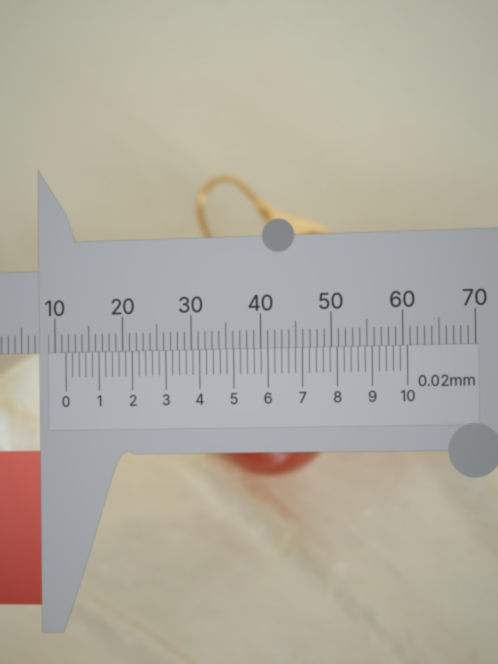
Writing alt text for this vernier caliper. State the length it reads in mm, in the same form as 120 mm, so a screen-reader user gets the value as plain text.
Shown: 11.6 mm
